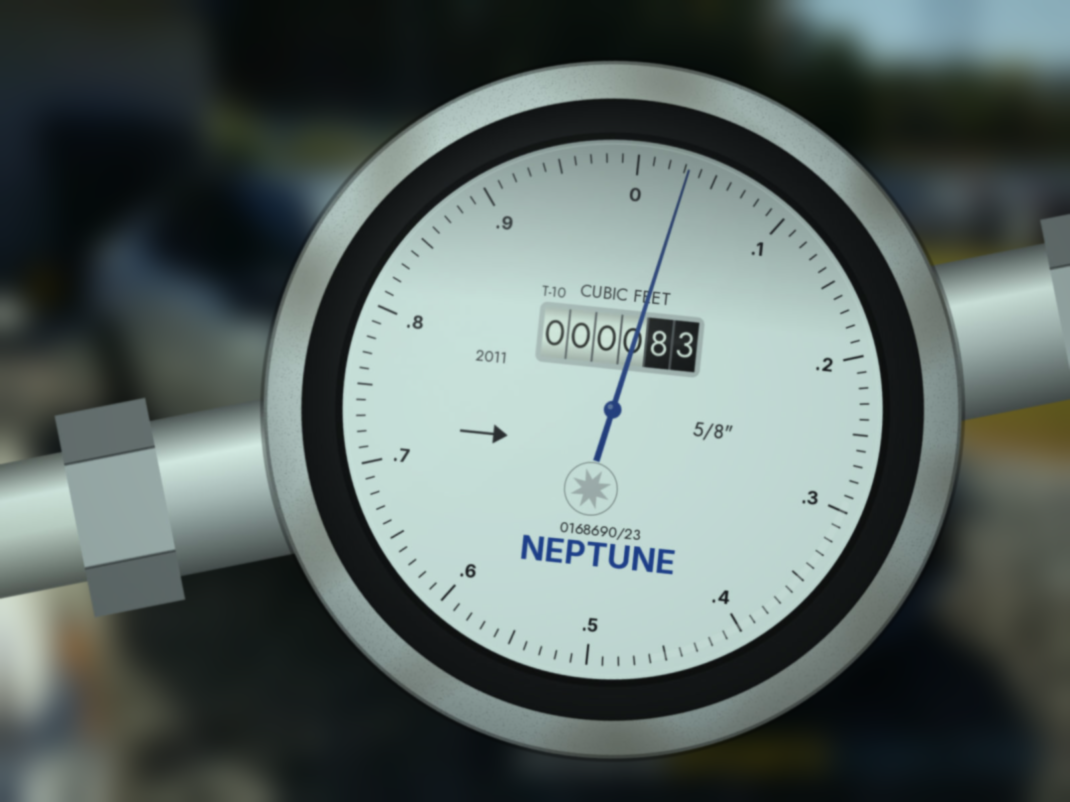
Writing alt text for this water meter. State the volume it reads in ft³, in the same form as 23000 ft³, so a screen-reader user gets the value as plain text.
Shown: 83.03 ft³
